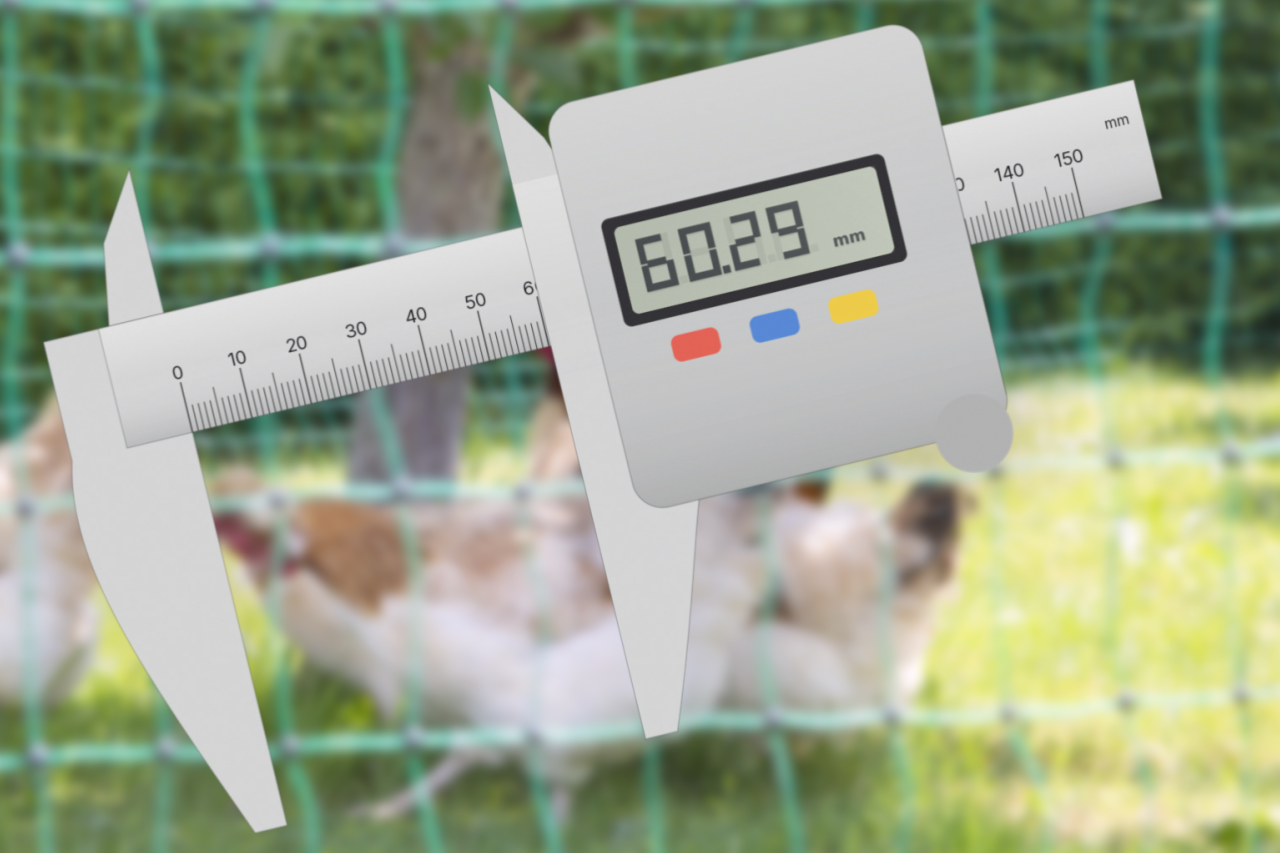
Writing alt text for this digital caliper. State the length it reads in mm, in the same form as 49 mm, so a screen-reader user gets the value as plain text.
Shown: 60.29 mm
